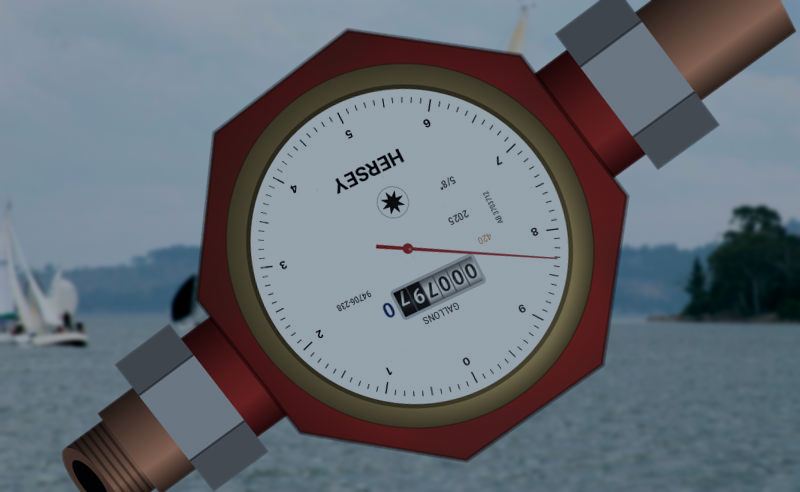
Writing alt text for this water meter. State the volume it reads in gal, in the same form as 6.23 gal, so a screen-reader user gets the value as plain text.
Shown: 7968.3 gal
